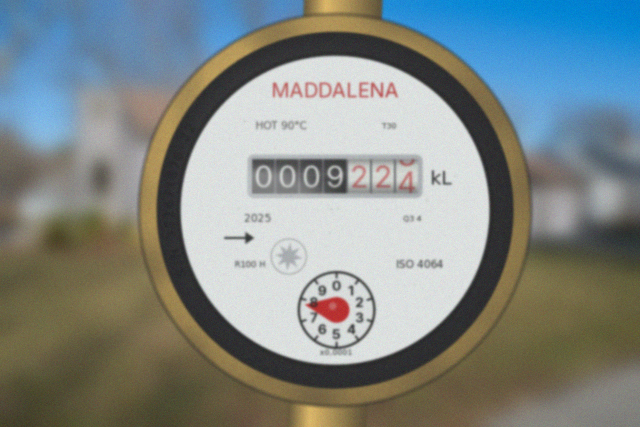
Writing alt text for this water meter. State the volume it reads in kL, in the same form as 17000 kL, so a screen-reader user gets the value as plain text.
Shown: 9.2237 kL
